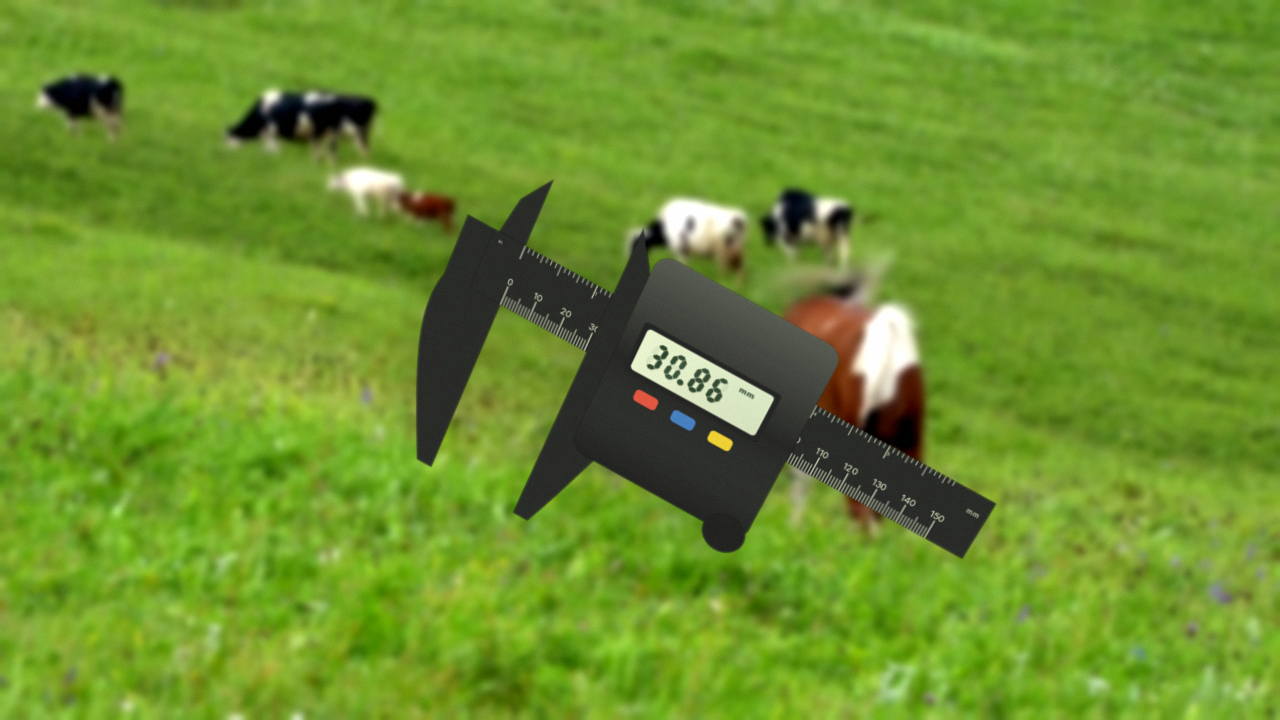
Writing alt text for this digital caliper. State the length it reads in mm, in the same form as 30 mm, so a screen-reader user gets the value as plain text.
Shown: 30.86 mm
